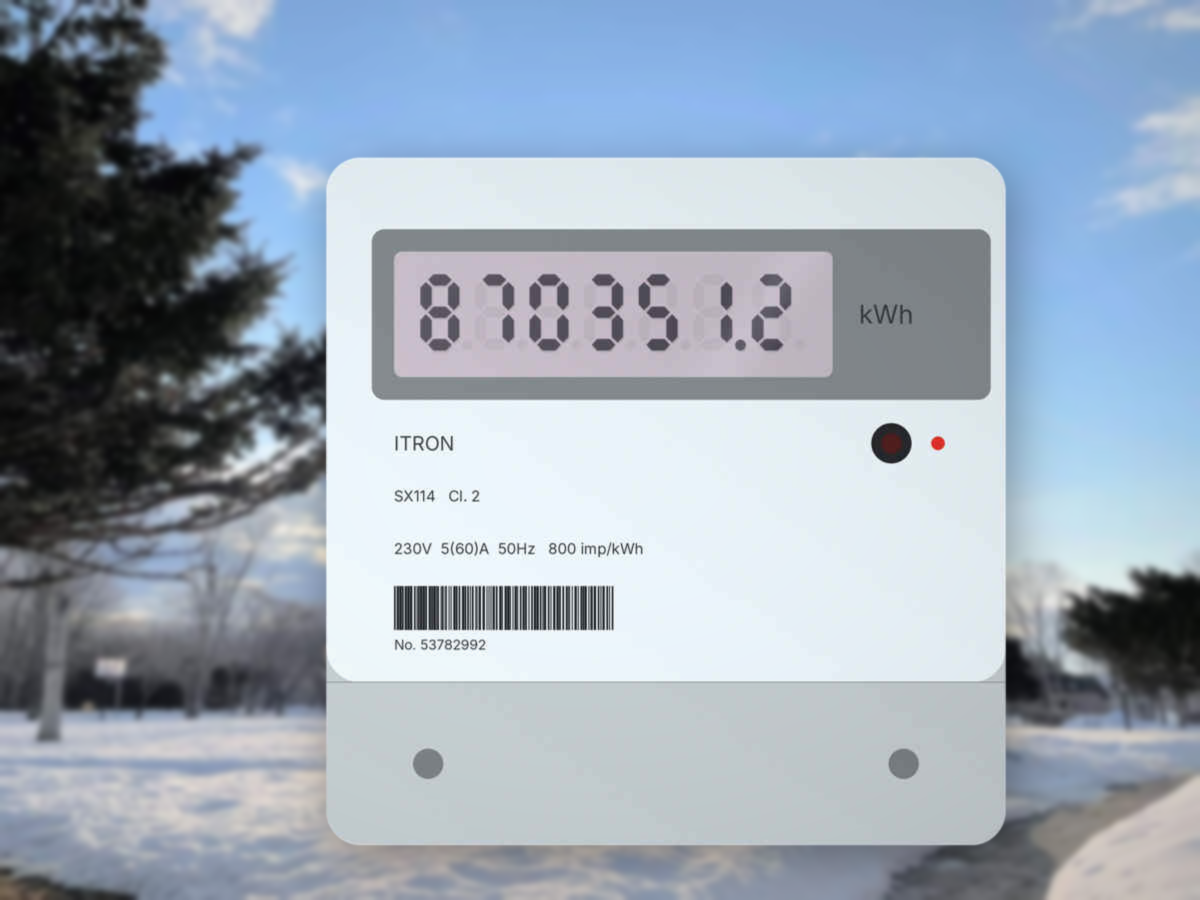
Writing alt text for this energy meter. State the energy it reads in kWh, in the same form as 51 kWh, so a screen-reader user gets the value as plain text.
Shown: 870351.2 kWh
